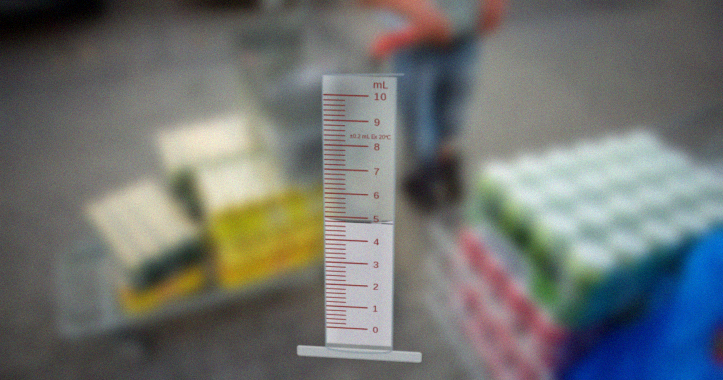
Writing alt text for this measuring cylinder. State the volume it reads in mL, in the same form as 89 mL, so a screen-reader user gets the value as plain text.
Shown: 4.8 mL
